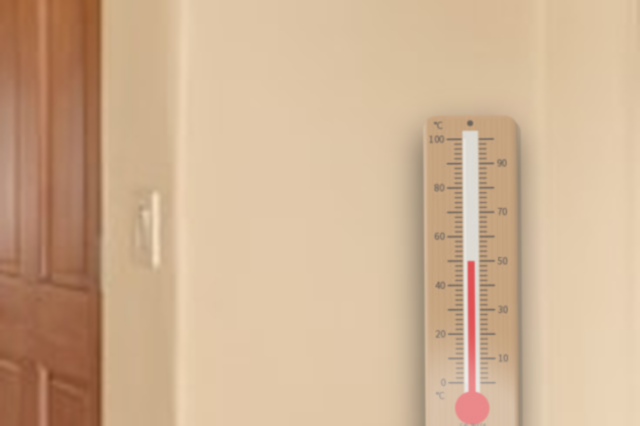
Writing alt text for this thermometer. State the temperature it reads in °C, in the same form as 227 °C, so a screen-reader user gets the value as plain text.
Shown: 50 °C
